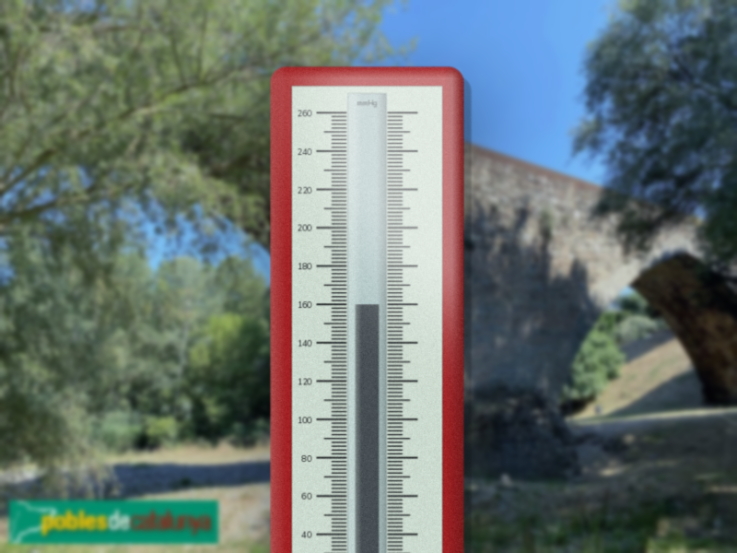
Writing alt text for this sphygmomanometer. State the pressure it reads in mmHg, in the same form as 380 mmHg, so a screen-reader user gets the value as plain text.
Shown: 160 mmHg
